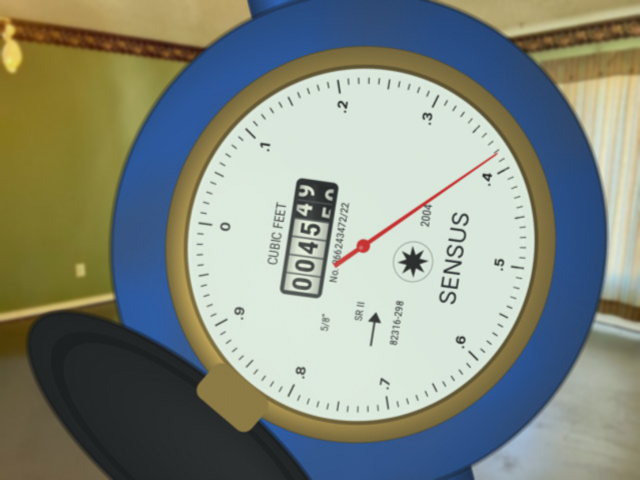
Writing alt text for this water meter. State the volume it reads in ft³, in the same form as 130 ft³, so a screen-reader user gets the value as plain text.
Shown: 4549.38 ft³
